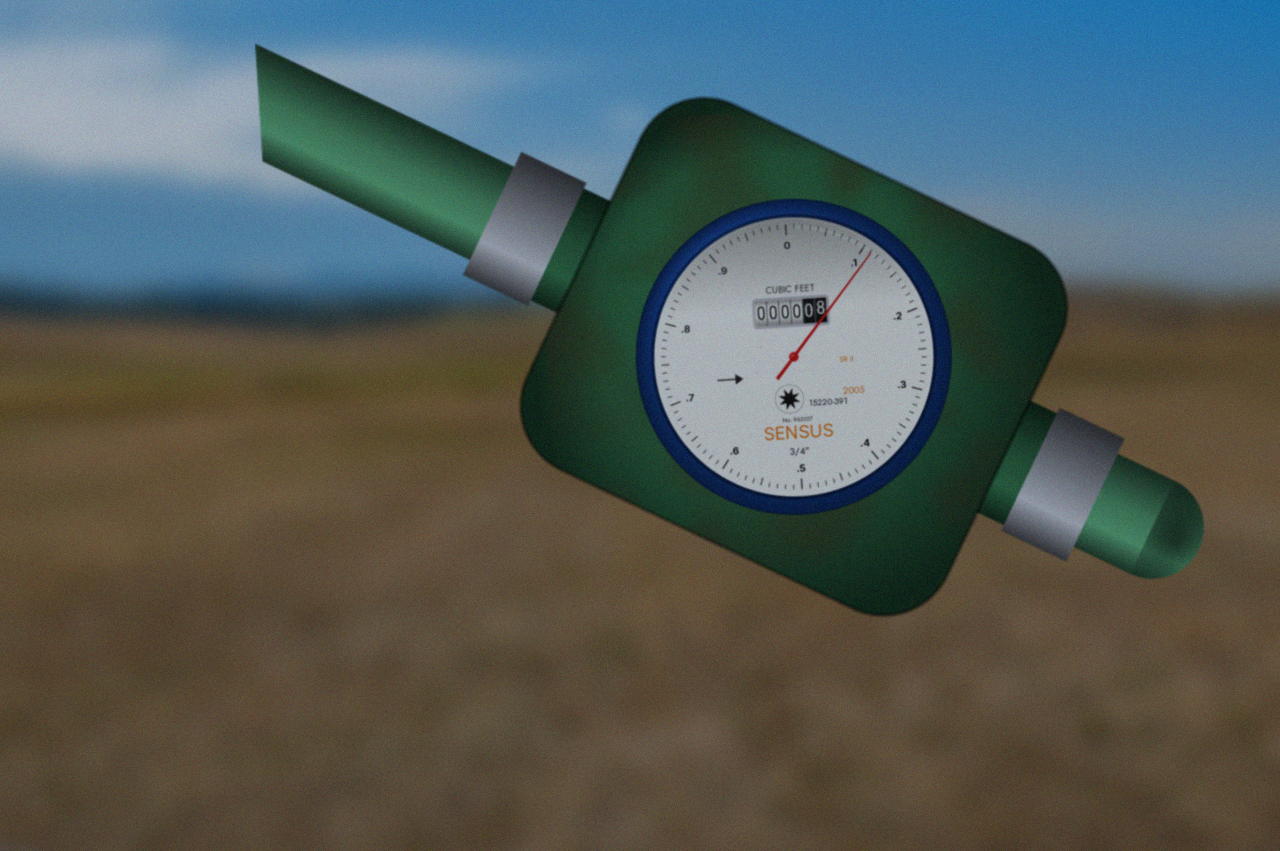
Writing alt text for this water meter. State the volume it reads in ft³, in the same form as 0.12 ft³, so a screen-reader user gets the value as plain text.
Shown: 8.11 ft³
